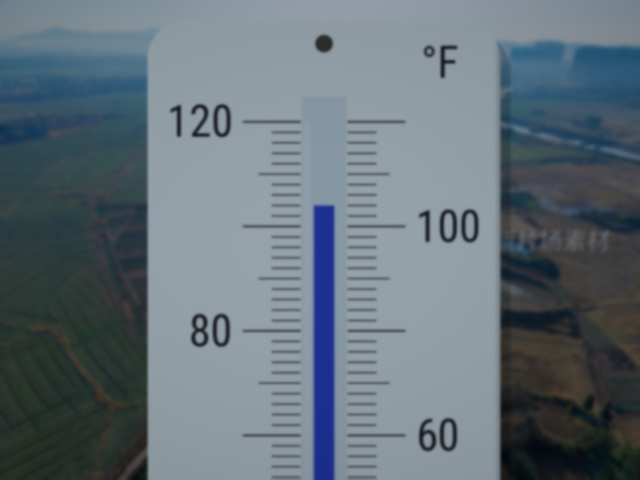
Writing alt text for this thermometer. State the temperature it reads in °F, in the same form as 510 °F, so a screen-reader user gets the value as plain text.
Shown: 104 °F
